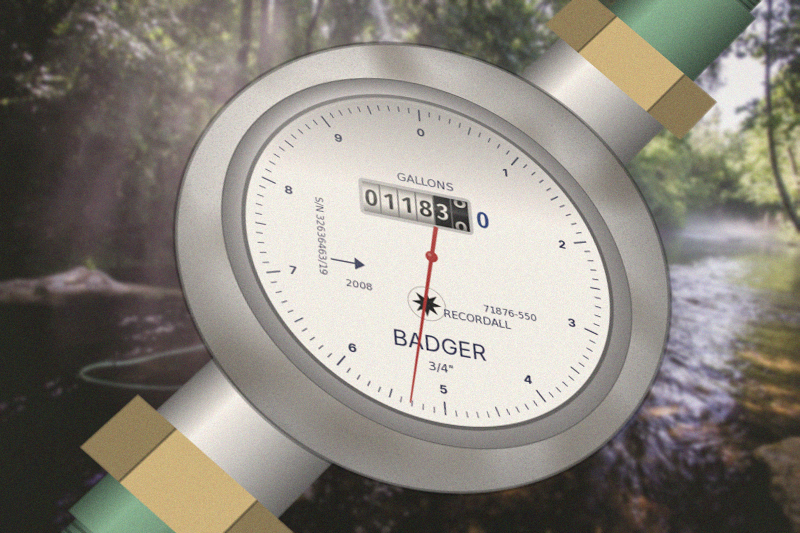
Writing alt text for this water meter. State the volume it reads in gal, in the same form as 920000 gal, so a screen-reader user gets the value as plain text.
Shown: 118385.3 gal
